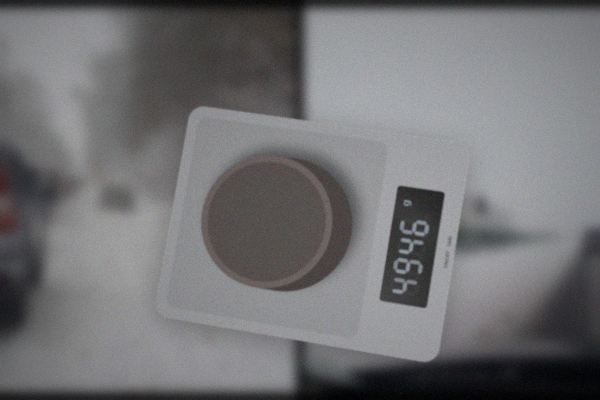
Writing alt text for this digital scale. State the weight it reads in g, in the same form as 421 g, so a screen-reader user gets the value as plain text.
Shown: 4946 g
